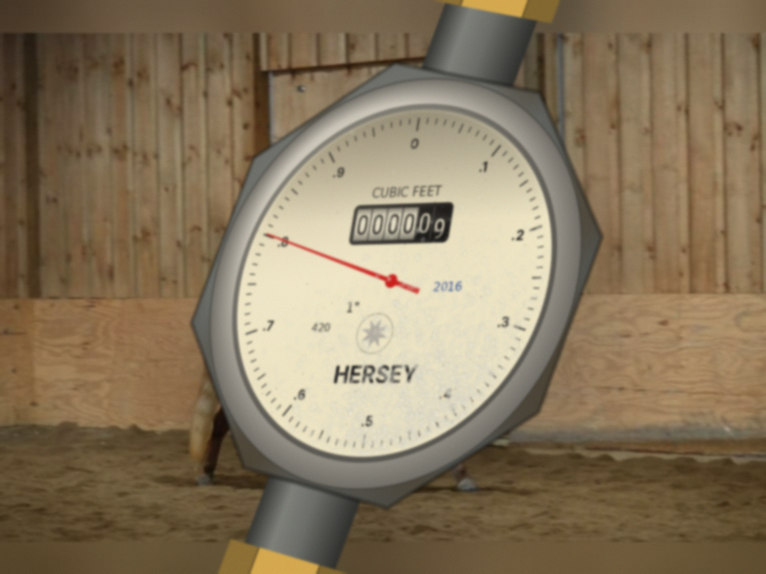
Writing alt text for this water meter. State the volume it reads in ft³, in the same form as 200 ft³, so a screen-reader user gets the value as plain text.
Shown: 8.80 ft³
